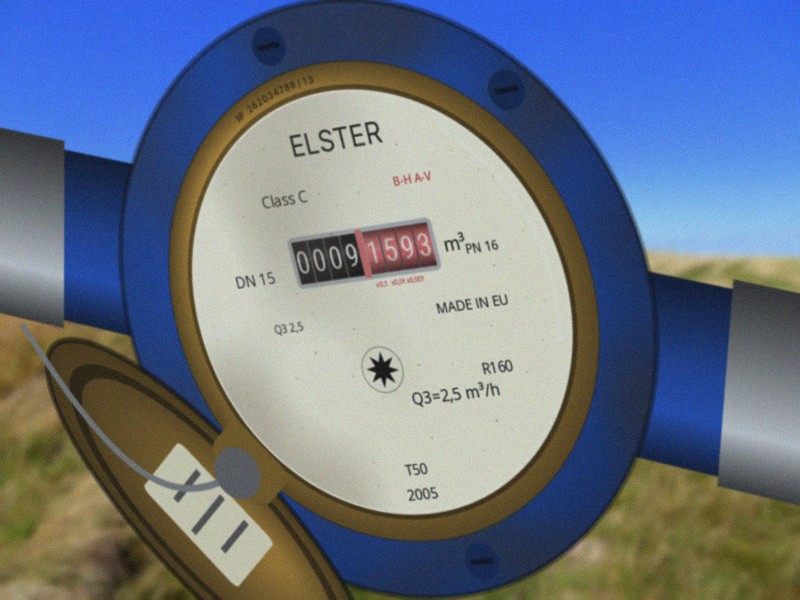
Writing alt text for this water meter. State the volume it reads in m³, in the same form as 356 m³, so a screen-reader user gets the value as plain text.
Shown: 9.1593 m³
